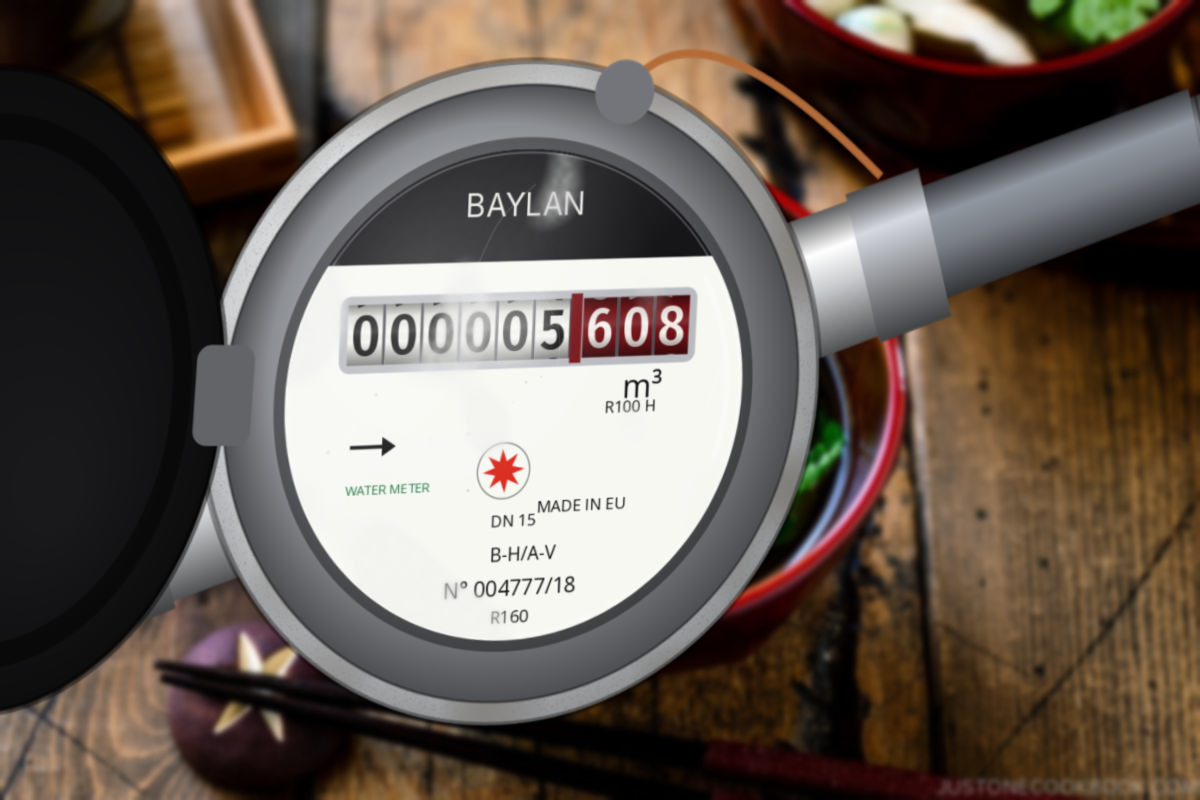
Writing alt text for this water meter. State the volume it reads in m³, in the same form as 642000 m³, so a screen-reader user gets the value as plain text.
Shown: 5.608 m³
